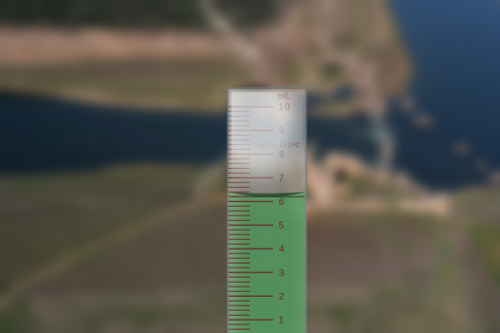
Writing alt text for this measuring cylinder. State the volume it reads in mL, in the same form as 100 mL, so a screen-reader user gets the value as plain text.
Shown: 6.2 mL
